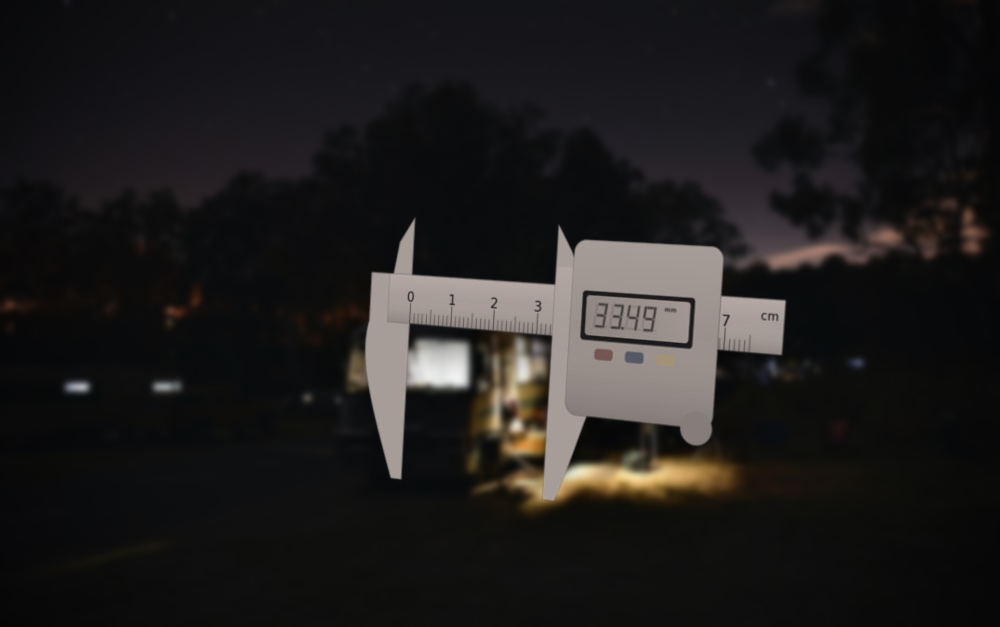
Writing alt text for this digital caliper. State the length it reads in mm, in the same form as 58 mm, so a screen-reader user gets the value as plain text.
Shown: 33.49 mm
